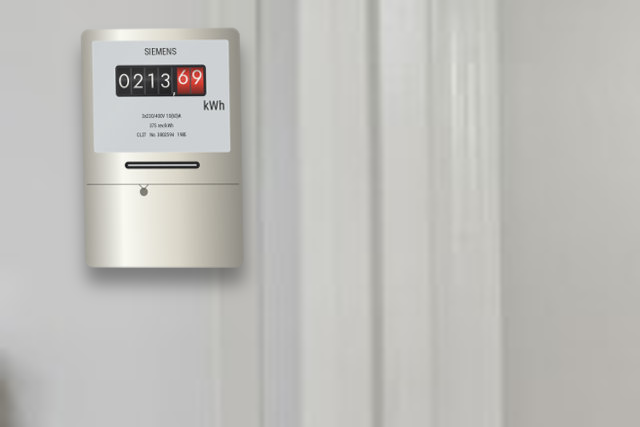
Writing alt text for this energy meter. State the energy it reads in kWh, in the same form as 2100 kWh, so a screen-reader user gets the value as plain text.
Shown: 213.69 kWh
